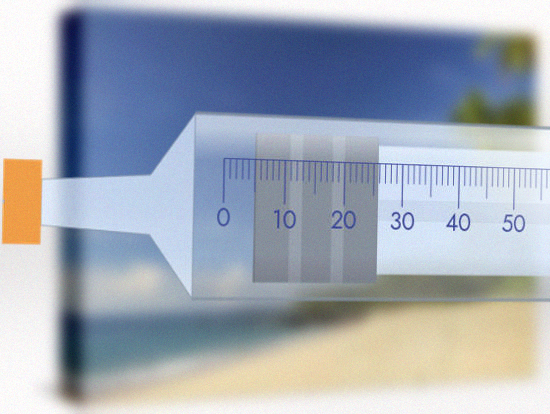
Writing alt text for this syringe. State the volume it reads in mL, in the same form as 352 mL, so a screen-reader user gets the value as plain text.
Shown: 5 mL
